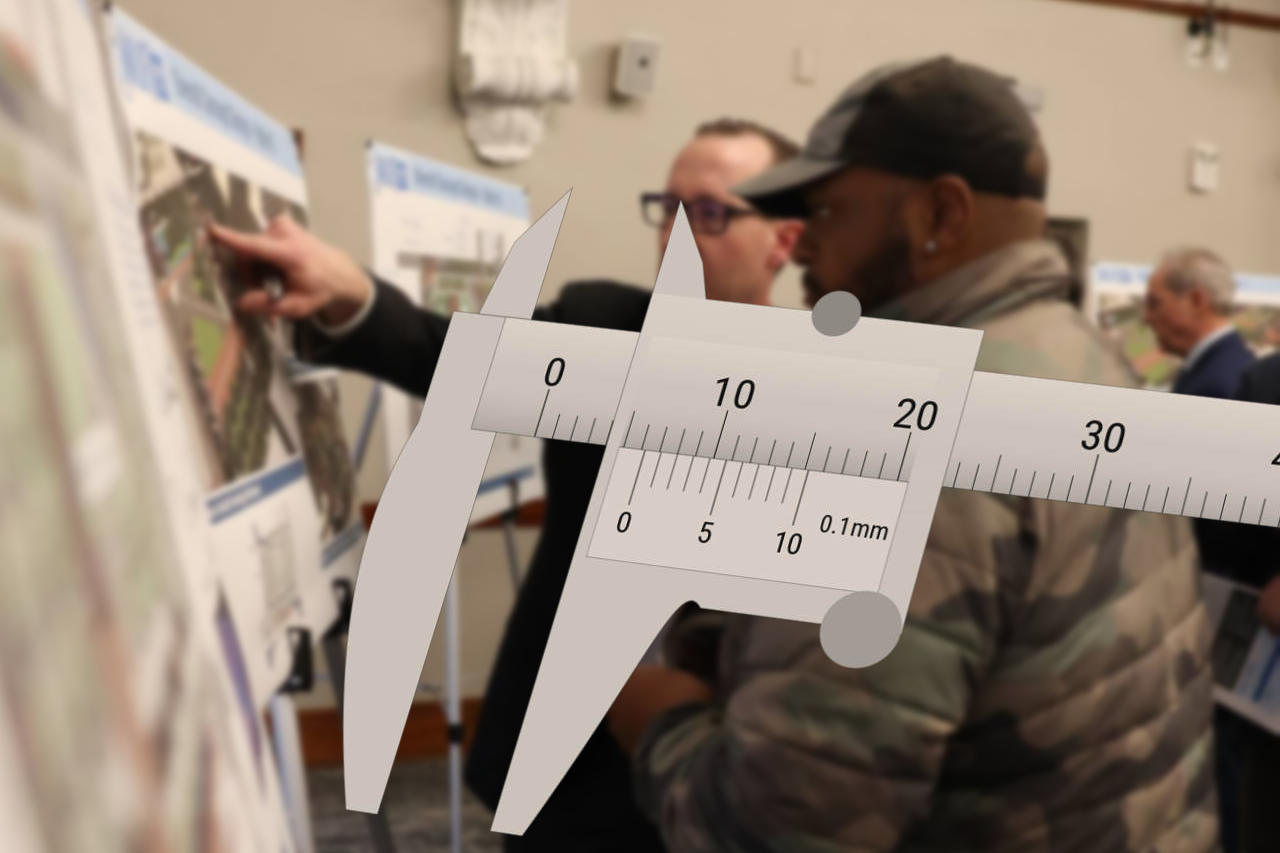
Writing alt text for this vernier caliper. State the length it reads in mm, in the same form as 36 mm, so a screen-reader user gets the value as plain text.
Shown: 6.2 mm
